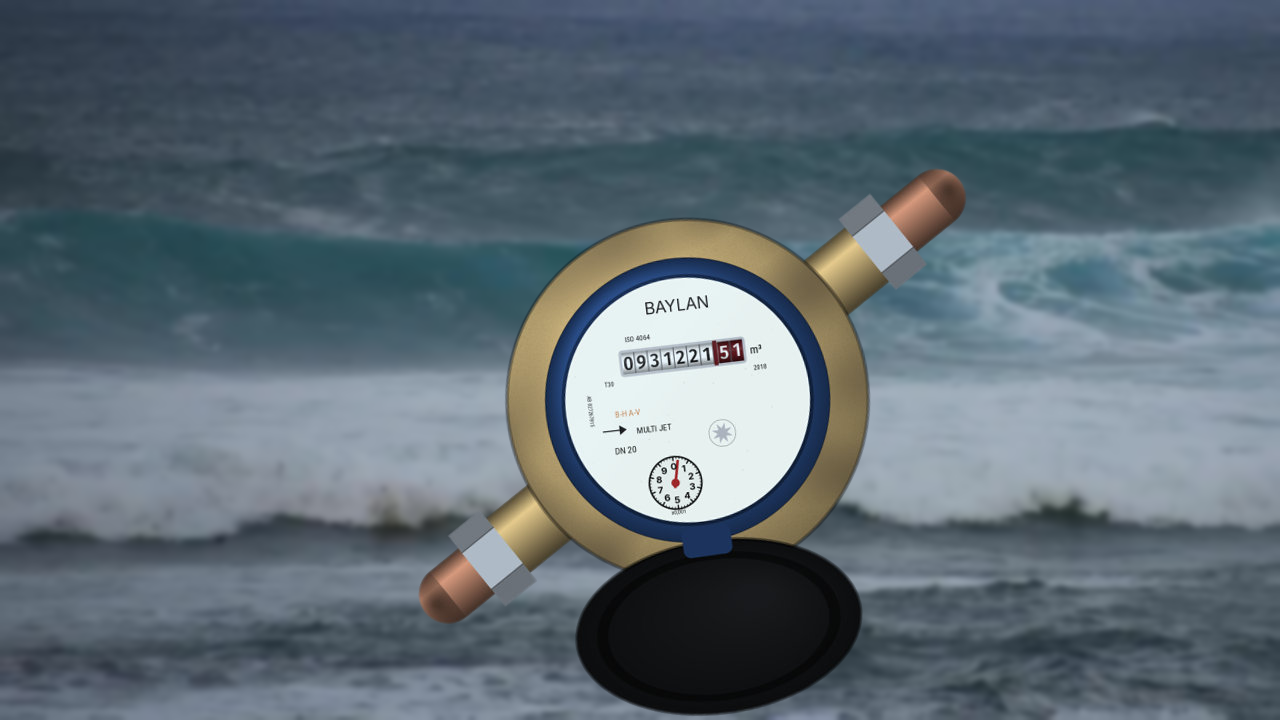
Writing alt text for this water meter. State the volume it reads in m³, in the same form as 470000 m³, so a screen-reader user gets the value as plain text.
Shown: 931221.510 m³
